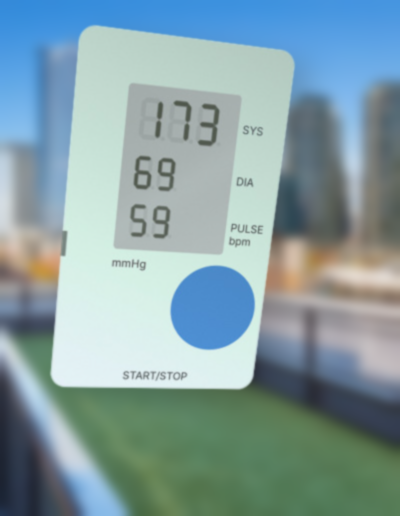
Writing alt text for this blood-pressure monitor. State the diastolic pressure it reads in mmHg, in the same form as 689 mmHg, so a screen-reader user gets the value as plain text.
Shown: 69 mmHg
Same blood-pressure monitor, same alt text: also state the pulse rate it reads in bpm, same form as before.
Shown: 59 bpm
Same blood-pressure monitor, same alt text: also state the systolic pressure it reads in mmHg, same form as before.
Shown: 173 mmHg
